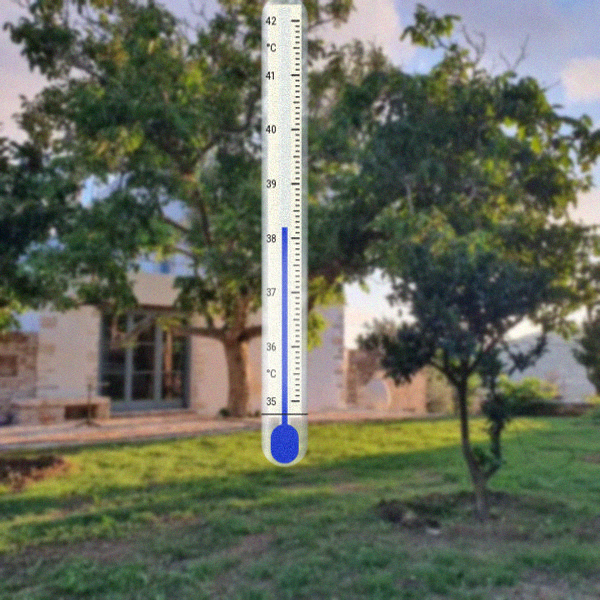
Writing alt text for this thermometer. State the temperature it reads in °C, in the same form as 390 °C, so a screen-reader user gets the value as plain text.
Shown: 38.2 °C
